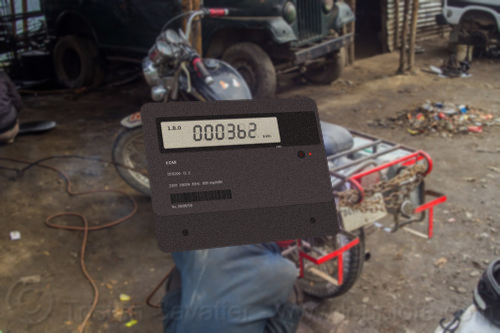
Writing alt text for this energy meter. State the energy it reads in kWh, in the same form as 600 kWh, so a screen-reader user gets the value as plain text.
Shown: 362 kWh
